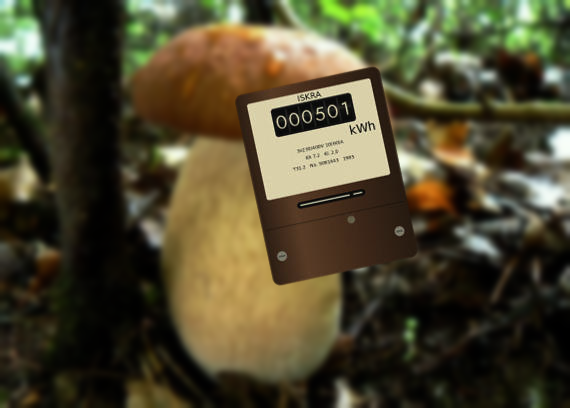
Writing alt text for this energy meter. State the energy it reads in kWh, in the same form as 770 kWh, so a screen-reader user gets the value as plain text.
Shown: 501 kWh
